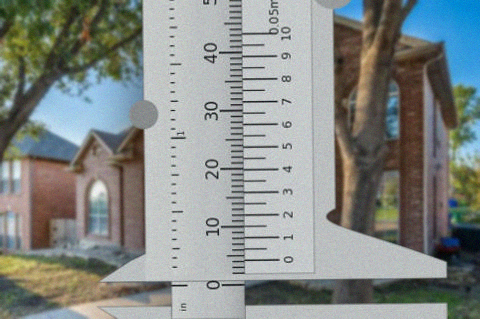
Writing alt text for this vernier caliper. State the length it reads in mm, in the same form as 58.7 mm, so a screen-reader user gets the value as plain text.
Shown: 4.2 mm
